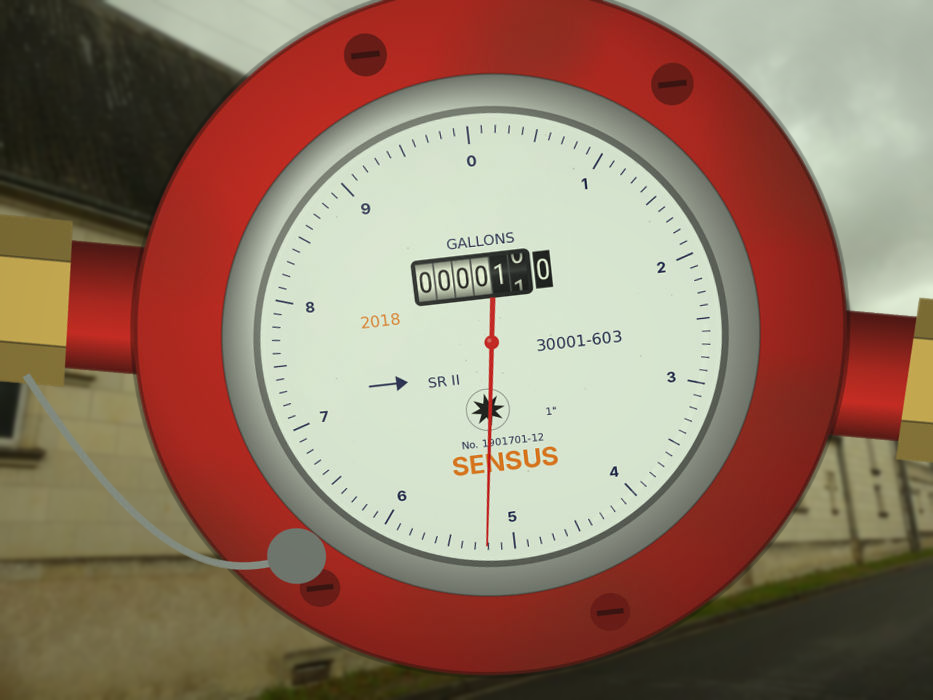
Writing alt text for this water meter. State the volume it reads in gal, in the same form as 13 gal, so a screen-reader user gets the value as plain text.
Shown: 105.2 gal
